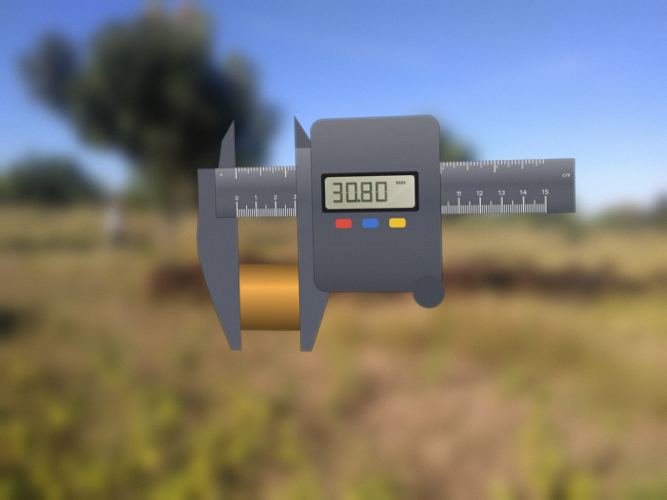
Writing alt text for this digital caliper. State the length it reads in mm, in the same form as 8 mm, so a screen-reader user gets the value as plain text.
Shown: 30.80 mm
